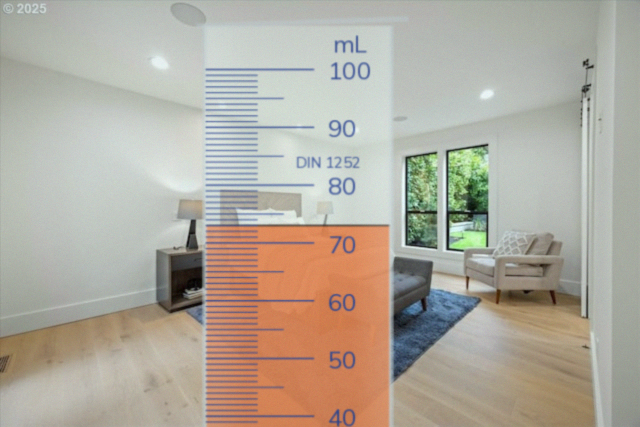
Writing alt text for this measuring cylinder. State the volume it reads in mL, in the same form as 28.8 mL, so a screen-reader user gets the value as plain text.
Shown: 73 mL
